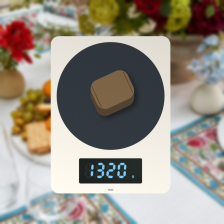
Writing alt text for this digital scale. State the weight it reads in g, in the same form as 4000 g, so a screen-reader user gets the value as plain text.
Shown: 1320 g
